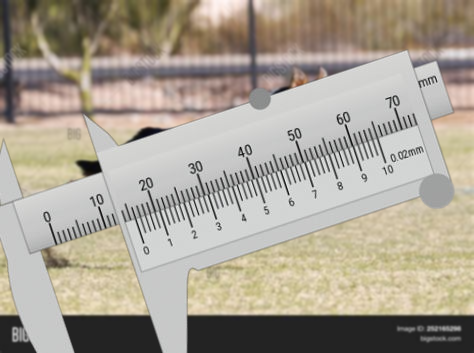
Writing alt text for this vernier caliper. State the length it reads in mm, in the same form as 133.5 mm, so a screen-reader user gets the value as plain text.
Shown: 16.0 mm
